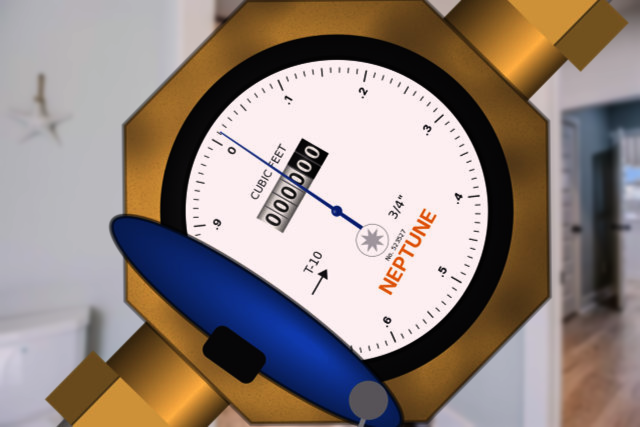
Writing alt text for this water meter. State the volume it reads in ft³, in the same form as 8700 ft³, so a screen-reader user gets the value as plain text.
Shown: 0.01 ft³
